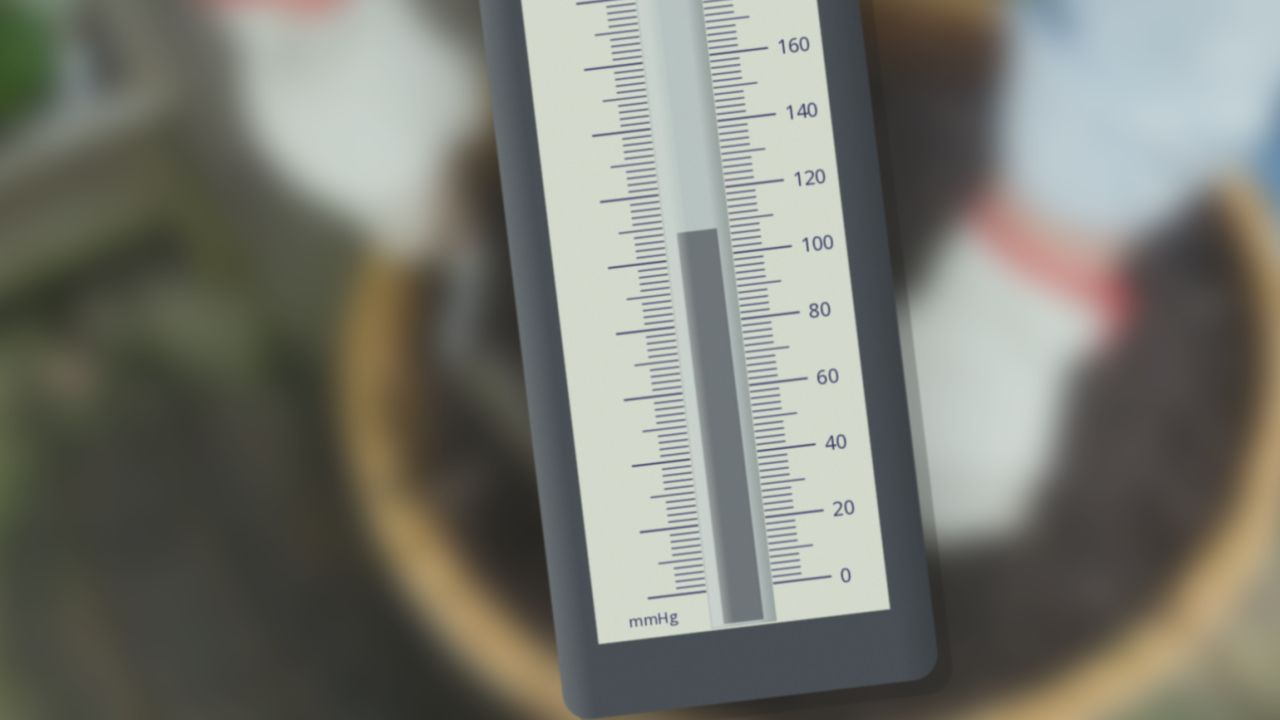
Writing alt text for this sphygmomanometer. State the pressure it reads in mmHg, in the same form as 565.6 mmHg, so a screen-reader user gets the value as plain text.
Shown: 108 mmHg
